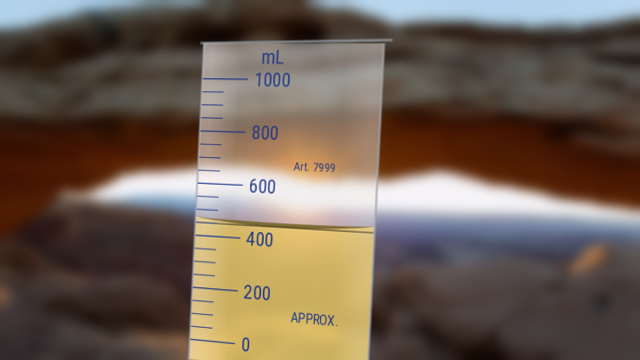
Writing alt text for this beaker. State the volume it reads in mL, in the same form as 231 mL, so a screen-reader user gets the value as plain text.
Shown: 450 mL
